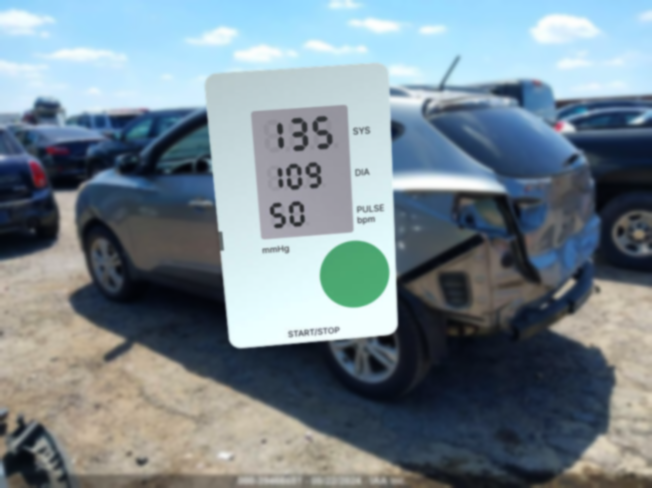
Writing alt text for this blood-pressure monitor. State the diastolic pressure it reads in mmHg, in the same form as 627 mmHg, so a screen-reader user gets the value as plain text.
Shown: 109 mmHg
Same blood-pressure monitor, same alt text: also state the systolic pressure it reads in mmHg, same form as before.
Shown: 135 mmHg
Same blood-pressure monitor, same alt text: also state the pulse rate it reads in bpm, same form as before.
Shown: 50 bpm
